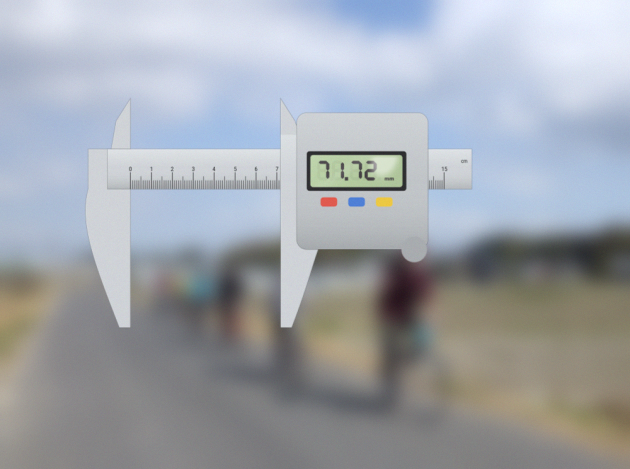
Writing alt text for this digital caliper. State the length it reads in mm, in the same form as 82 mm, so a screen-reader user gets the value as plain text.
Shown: 71.72 mm
